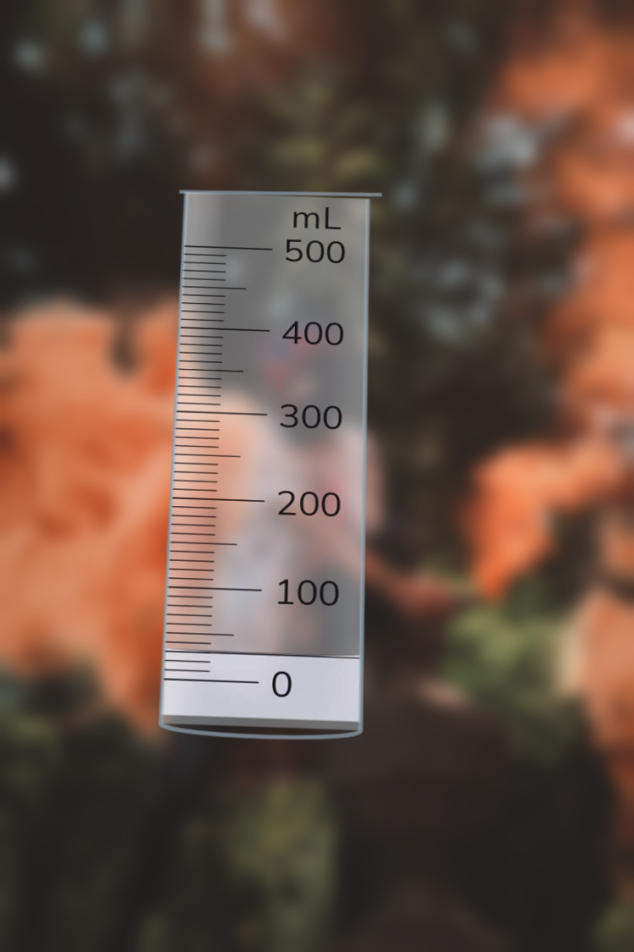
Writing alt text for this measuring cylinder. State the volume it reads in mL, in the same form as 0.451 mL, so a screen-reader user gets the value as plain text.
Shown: 30 mL
